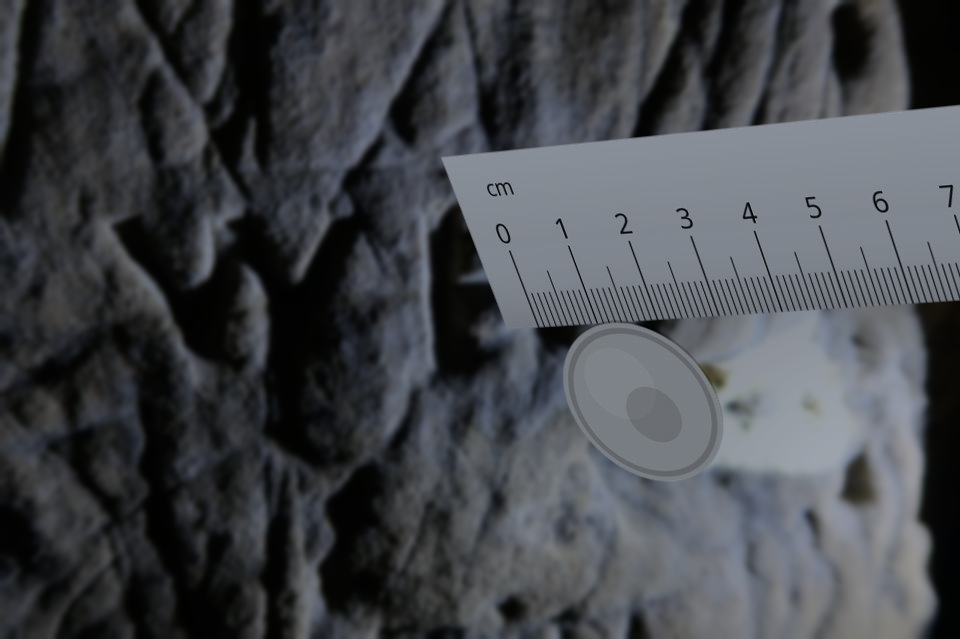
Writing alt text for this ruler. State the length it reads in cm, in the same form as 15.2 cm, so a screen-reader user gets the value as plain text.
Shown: 2.5 cm
